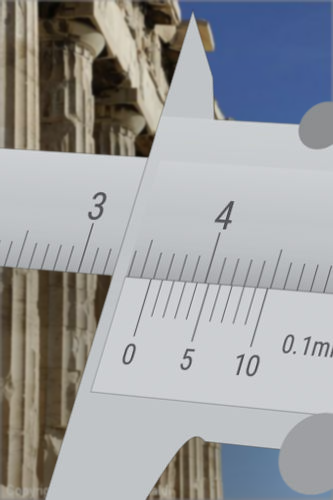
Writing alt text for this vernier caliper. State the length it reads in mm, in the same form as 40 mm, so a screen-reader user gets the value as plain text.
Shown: 35.8 mm
